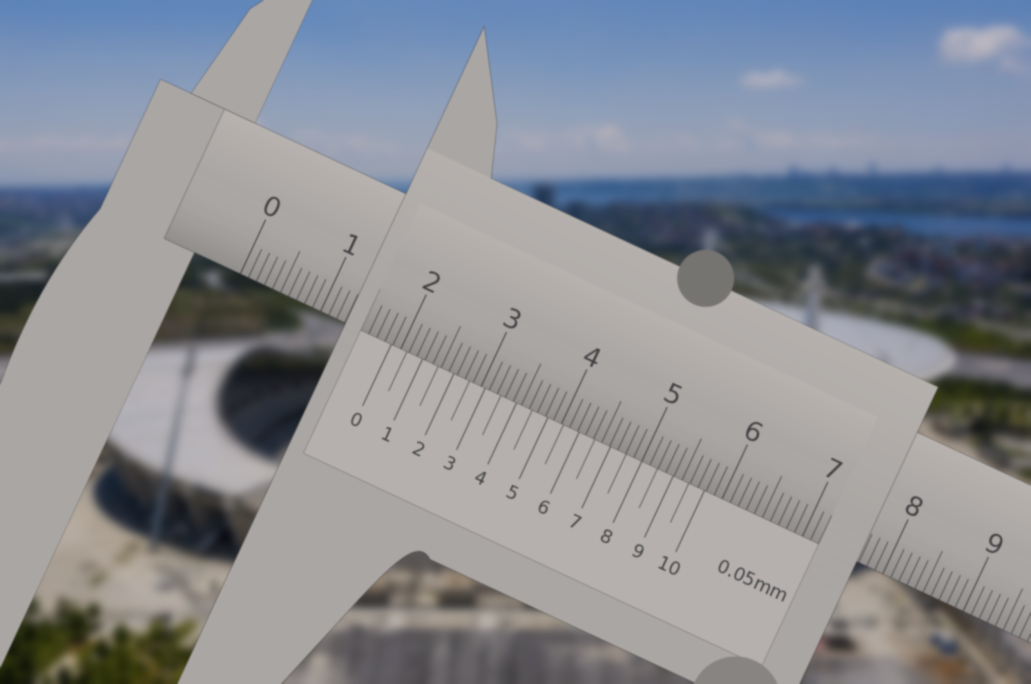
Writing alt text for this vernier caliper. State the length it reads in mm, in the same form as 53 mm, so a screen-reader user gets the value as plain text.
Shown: 18.8 mm
